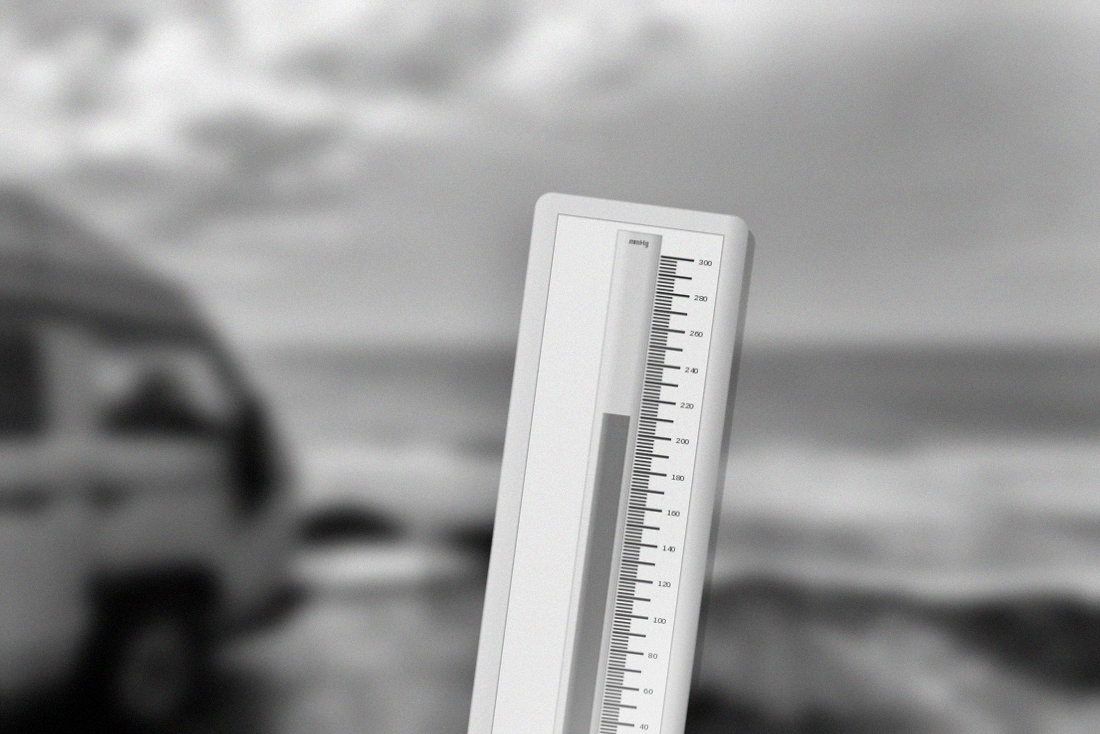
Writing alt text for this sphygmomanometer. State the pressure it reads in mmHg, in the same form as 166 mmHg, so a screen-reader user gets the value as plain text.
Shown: 210 mmHg
